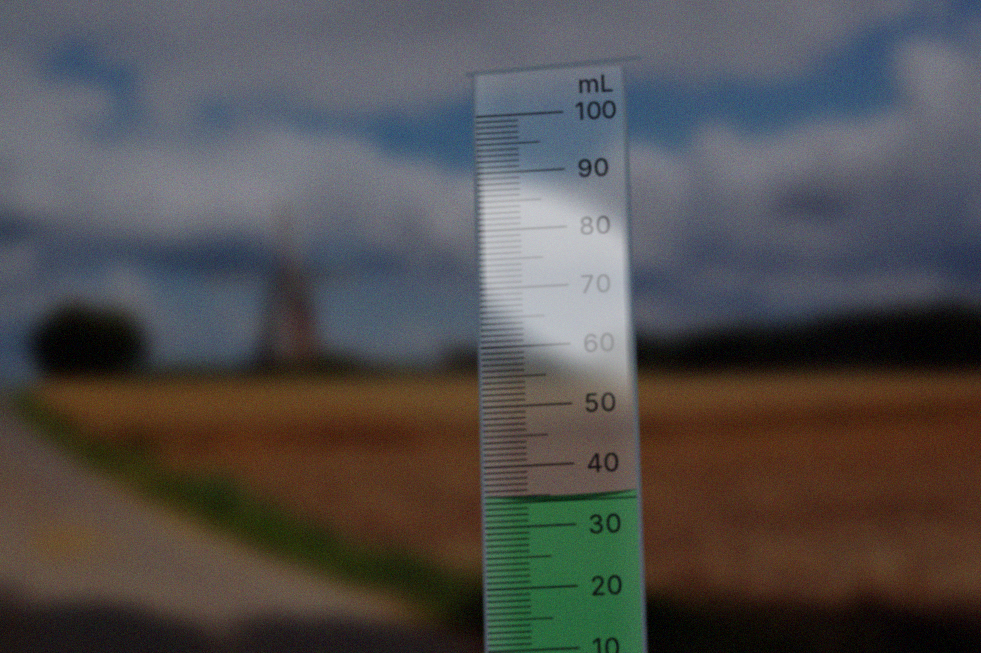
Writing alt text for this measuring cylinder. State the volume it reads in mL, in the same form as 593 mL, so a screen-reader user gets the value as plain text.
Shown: 34 mL
